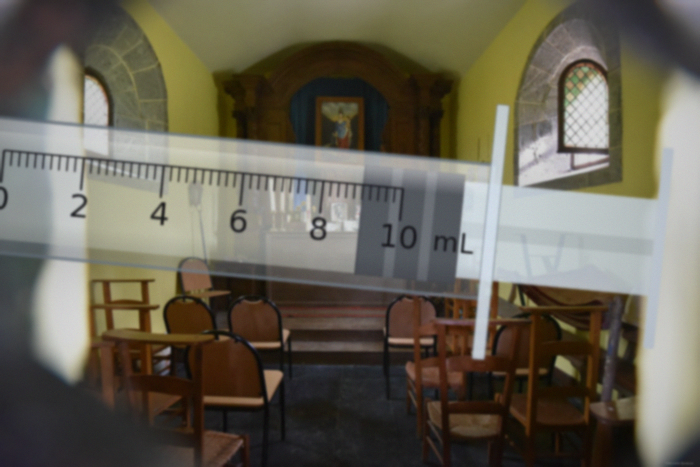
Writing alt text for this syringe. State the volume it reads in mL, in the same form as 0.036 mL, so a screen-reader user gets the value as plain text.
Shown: 9 mL
